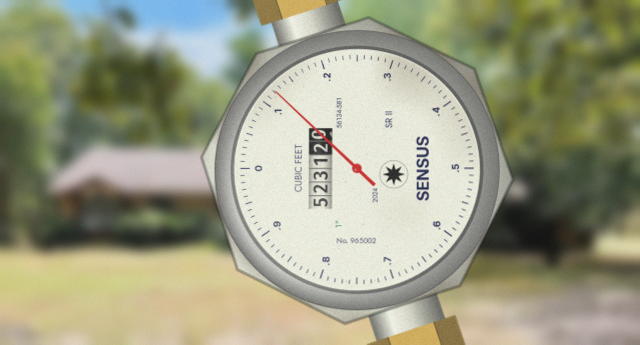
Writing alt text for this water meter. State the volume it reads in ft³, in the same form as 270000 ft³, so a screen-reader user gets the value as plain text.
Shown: 523120.12 ft³
